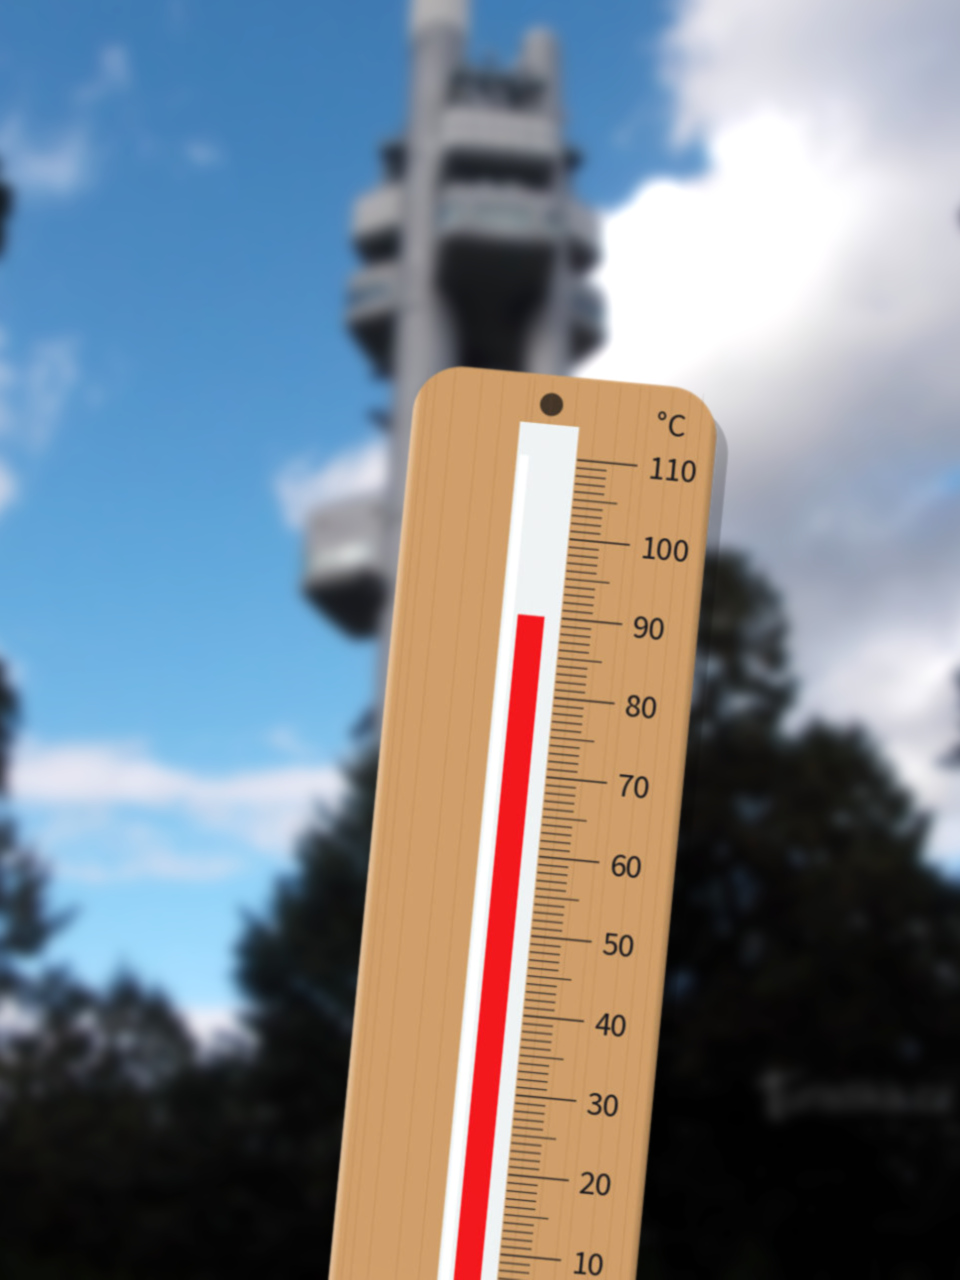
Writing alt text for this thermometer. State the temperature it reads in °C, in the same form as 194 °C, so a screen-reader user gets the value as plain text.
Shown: 90 °C
